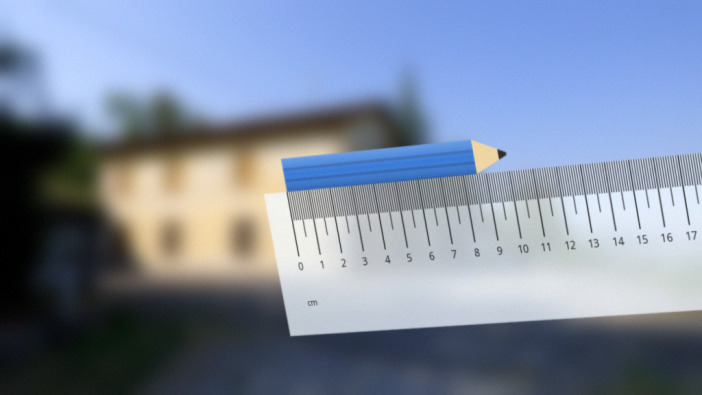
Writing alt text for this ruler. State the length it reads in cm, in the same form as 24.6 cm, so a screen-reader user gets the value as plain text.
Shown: 10 cm
